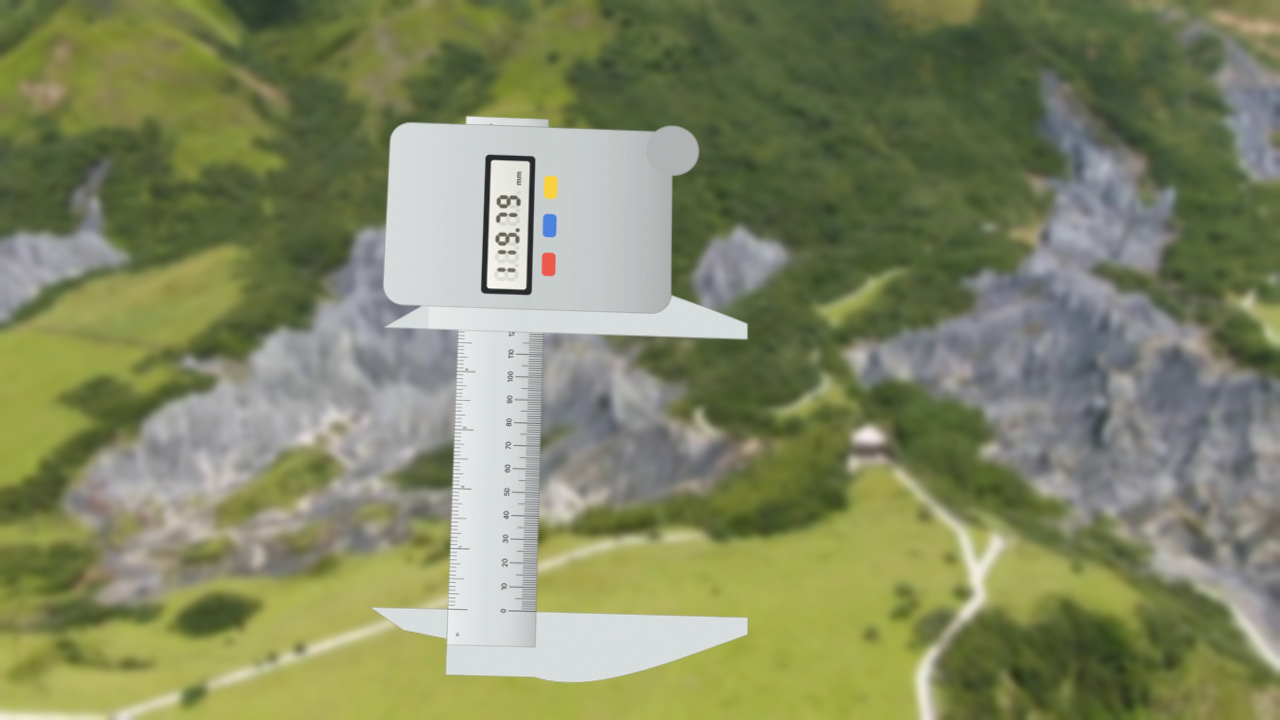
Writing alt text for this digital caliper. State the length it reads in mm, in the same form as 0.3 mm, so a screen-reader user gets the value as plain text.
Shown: 119.79 mm
